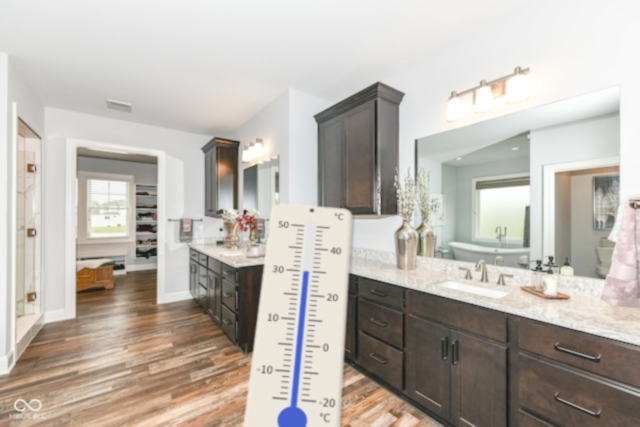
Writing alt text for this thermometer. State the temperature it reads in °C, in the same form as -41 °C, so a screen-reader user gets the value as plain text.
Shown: 30 °C
